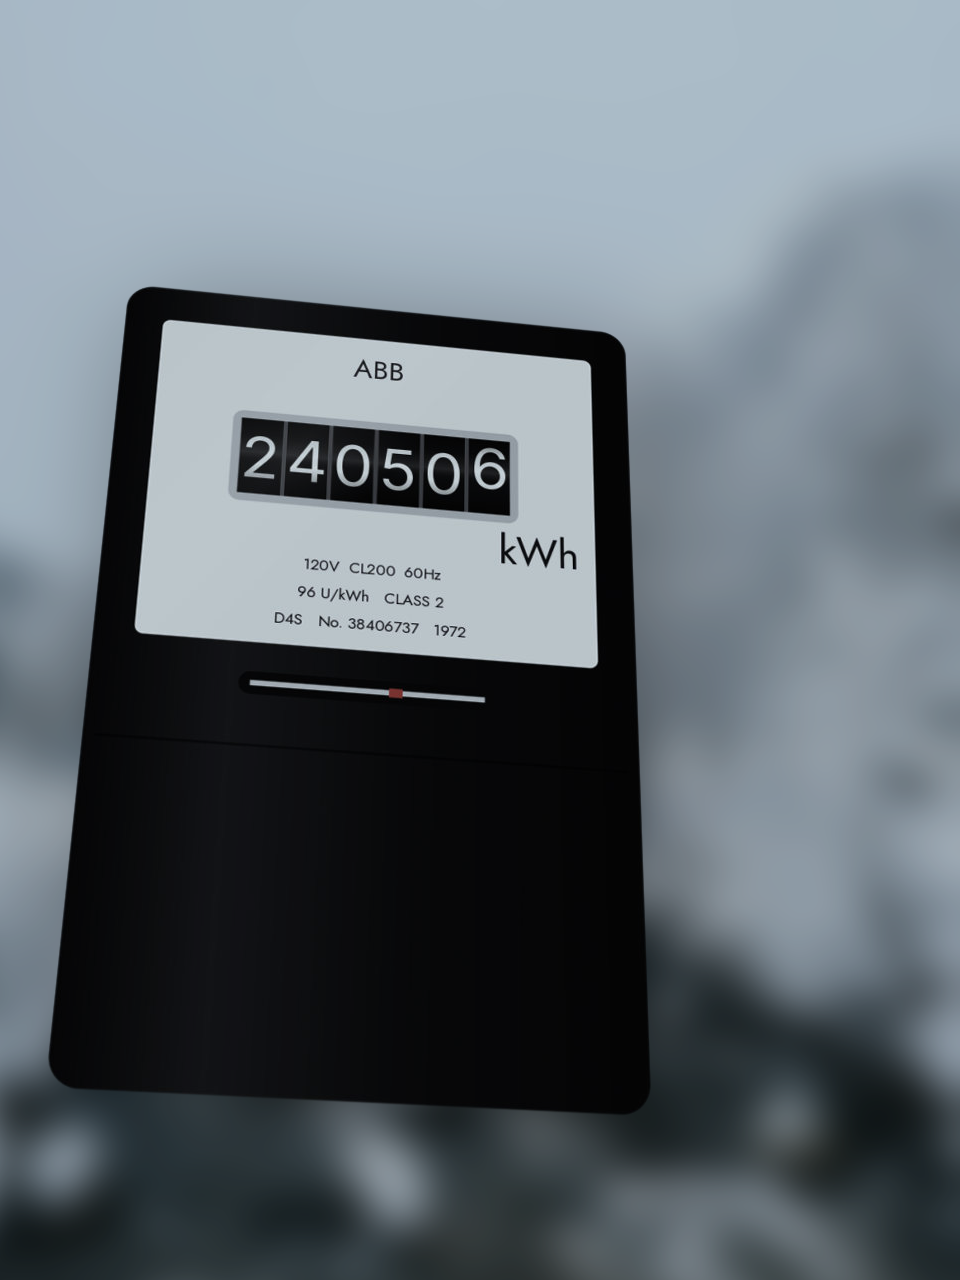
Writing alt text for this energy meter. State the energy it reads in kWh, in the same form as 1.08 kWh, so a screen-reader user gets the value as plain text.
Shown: 240506 kWh
